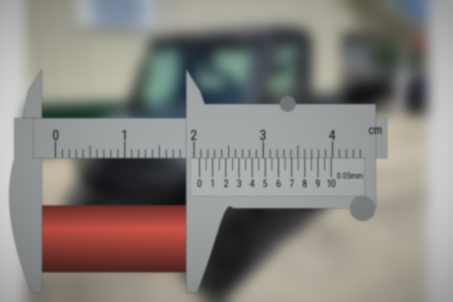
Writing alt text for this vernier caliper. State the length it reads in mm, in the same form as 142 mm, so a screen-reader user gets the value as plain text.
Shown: 20.8 mm
